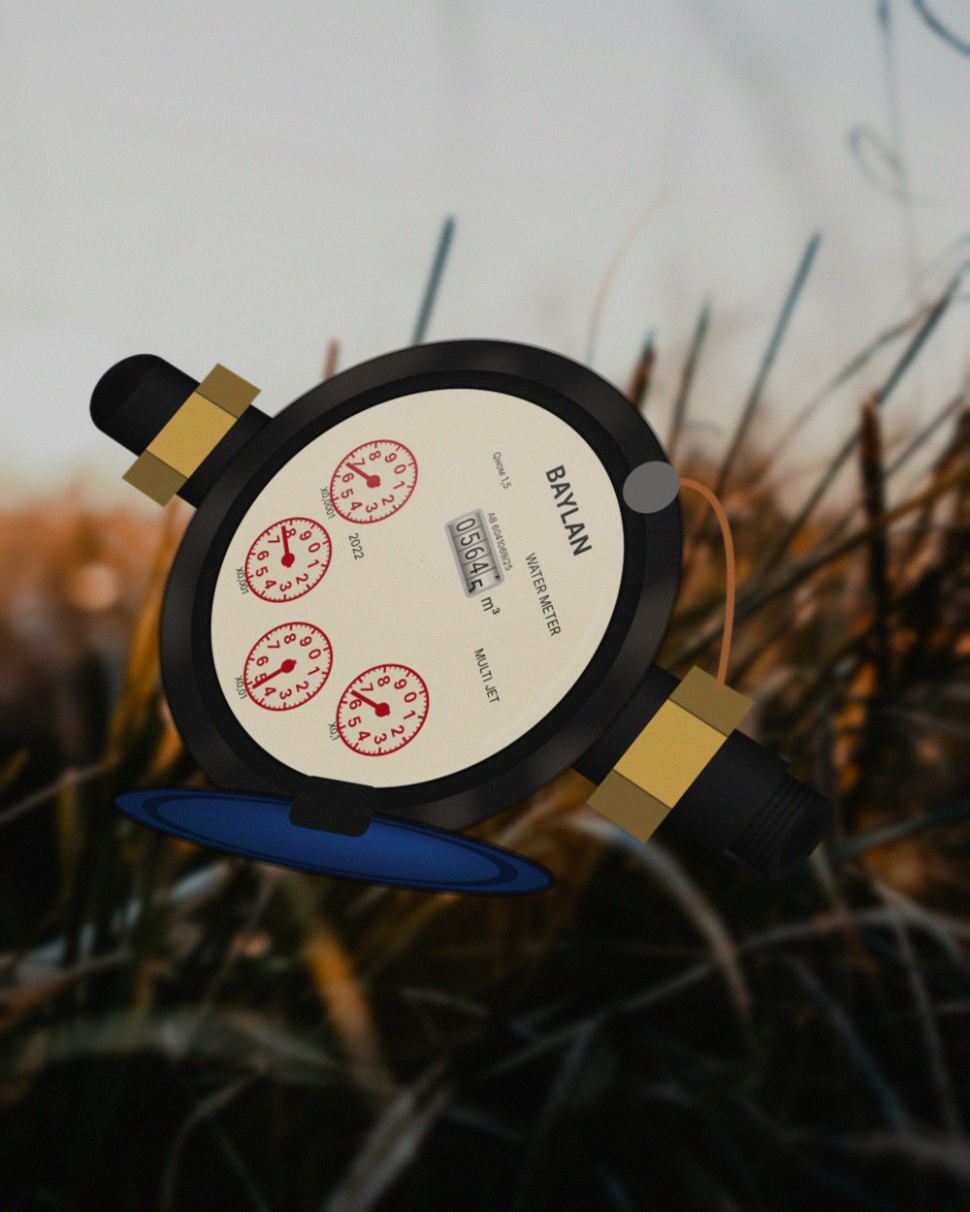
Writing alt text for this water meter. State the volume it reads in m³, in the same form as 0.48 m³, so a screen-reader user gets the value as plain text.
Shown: 5644.6476 m³
